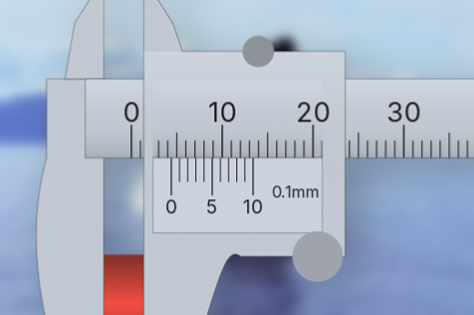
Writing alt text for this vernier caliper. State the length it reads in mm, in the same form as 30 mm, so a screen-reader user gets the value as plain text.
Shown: 4.4 mm
